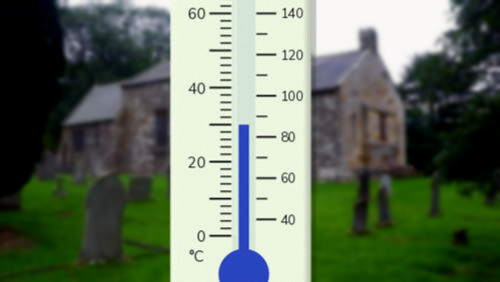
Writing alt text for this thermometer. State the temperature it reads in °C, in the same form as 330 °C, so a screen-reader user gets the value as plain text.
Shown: 30 °C
